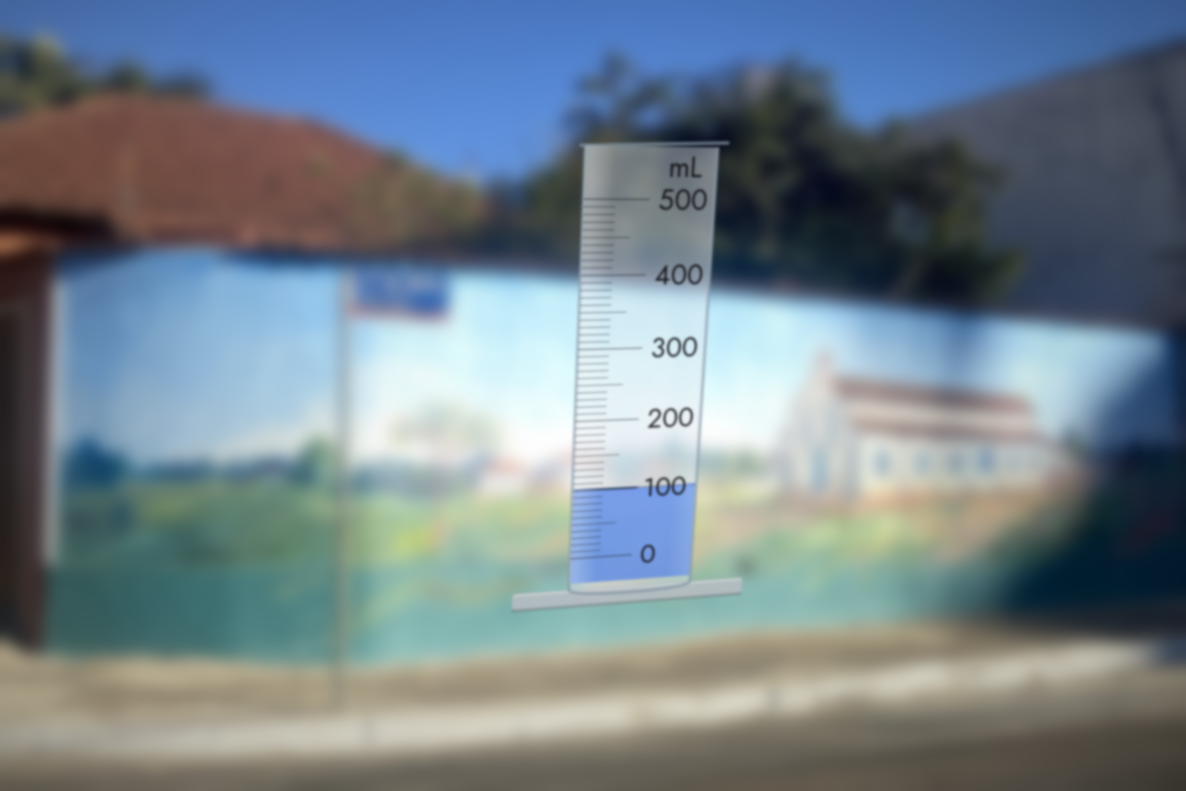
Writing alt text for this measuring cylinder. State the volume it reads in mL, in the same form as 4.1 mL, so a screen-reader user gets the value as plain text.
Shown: 100 mL
